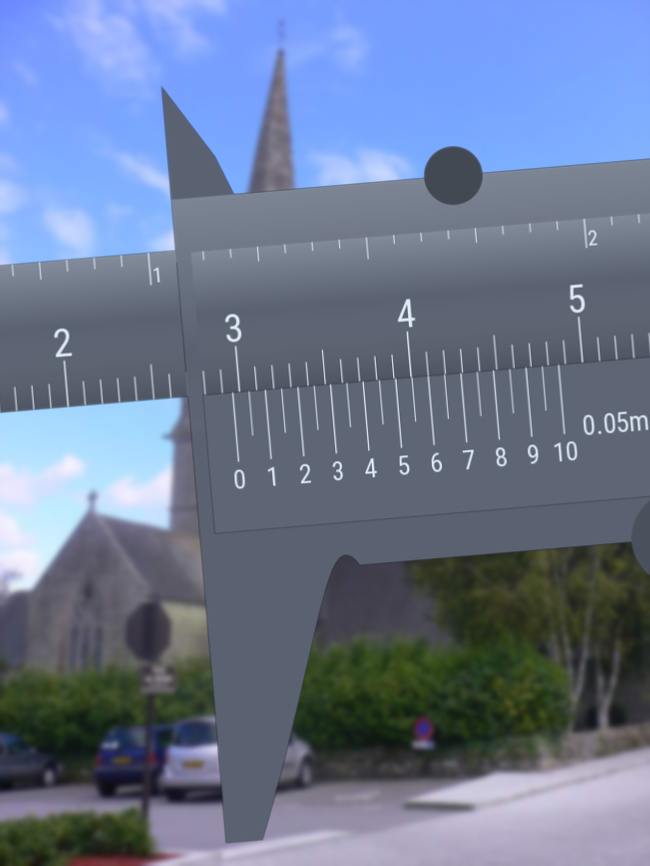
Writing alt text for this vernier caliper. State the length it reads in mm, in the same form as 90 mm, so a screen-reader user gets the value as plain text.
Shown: 29.6 mm
